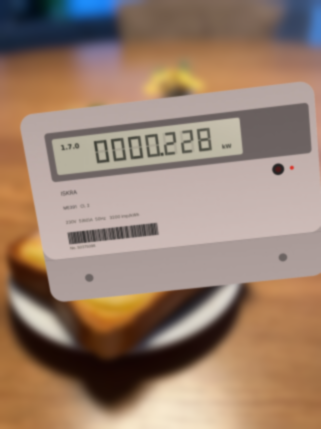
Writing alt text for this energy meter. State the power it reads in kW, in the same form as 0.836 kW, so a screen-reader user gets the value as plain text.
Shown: 0.228 kW
